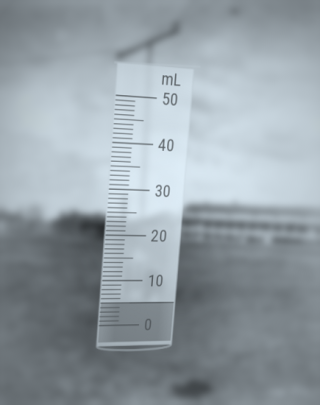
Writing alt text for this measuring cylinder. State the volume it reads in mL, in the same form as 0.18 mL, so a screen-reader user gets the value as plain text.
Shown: 5 mL
